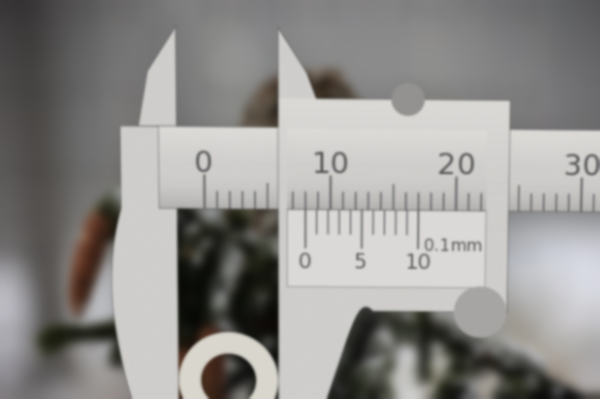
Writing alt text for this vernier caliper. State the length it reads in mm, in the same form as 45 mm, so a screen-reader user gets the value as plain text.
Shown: 8.0 mm
